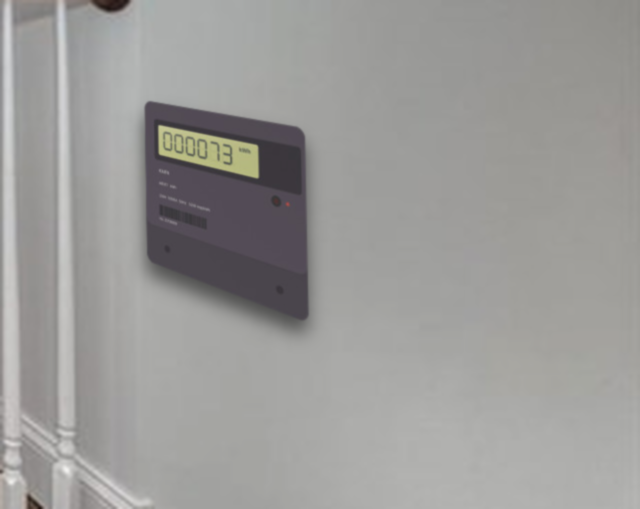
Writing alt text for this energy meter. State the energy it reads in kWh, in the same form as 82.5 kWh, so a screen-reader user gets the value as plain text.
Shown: 73 kWh
